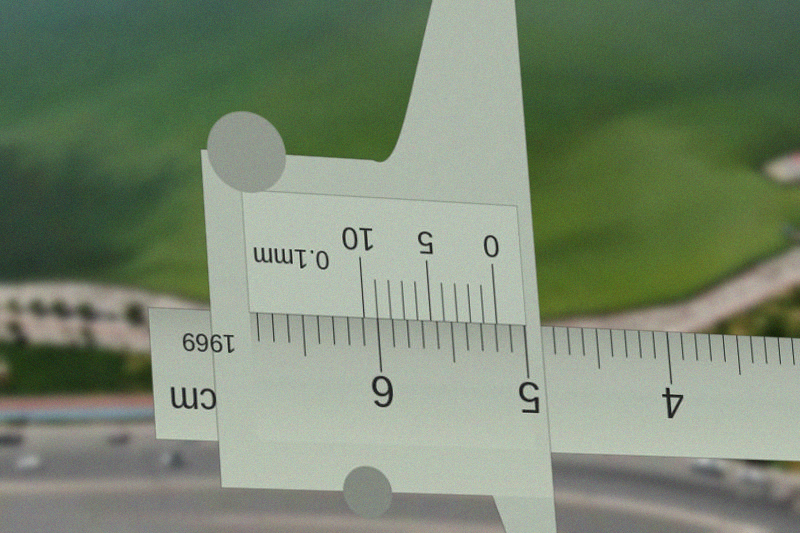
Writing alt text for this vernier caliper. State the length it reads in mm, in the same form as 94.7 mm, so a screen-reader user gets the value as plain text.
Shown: 51.9 mm
